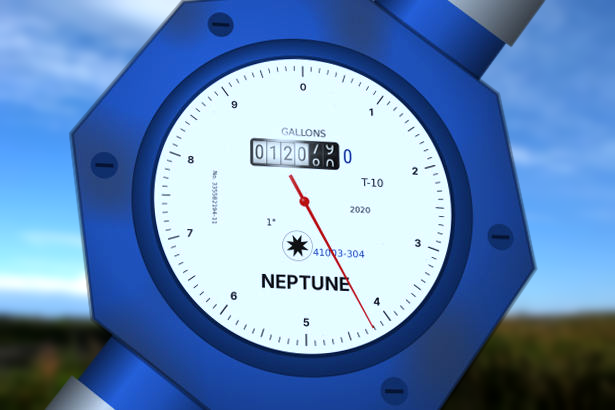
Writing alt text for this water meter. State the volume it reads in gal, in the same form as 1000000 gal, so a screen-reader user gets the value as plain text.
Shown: 120794.2 gal
